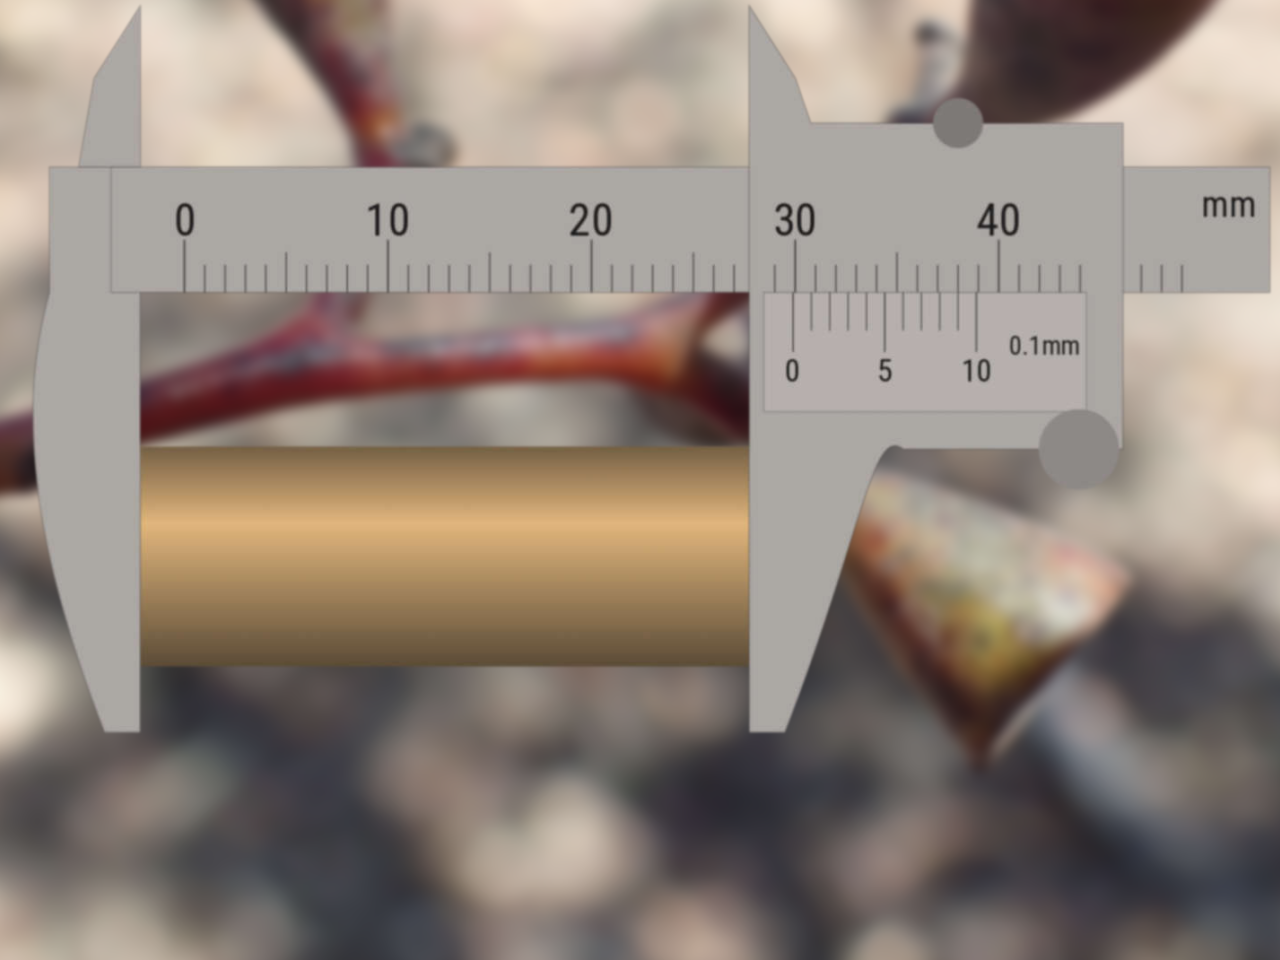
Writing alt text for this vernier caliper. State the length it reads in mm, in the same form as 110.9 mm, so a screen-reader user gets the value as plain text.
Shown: 29.9 mm
